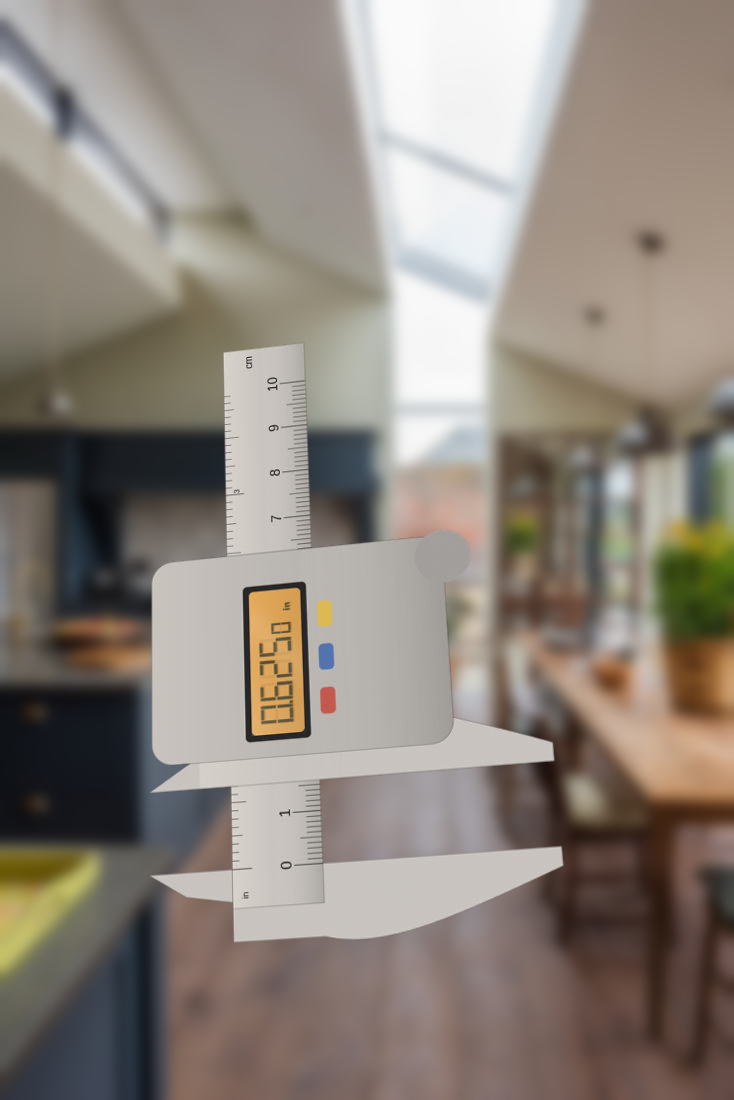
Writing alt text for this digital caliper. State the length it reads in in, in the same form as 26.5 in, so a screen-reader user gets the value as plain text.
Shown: 0.6250 in
